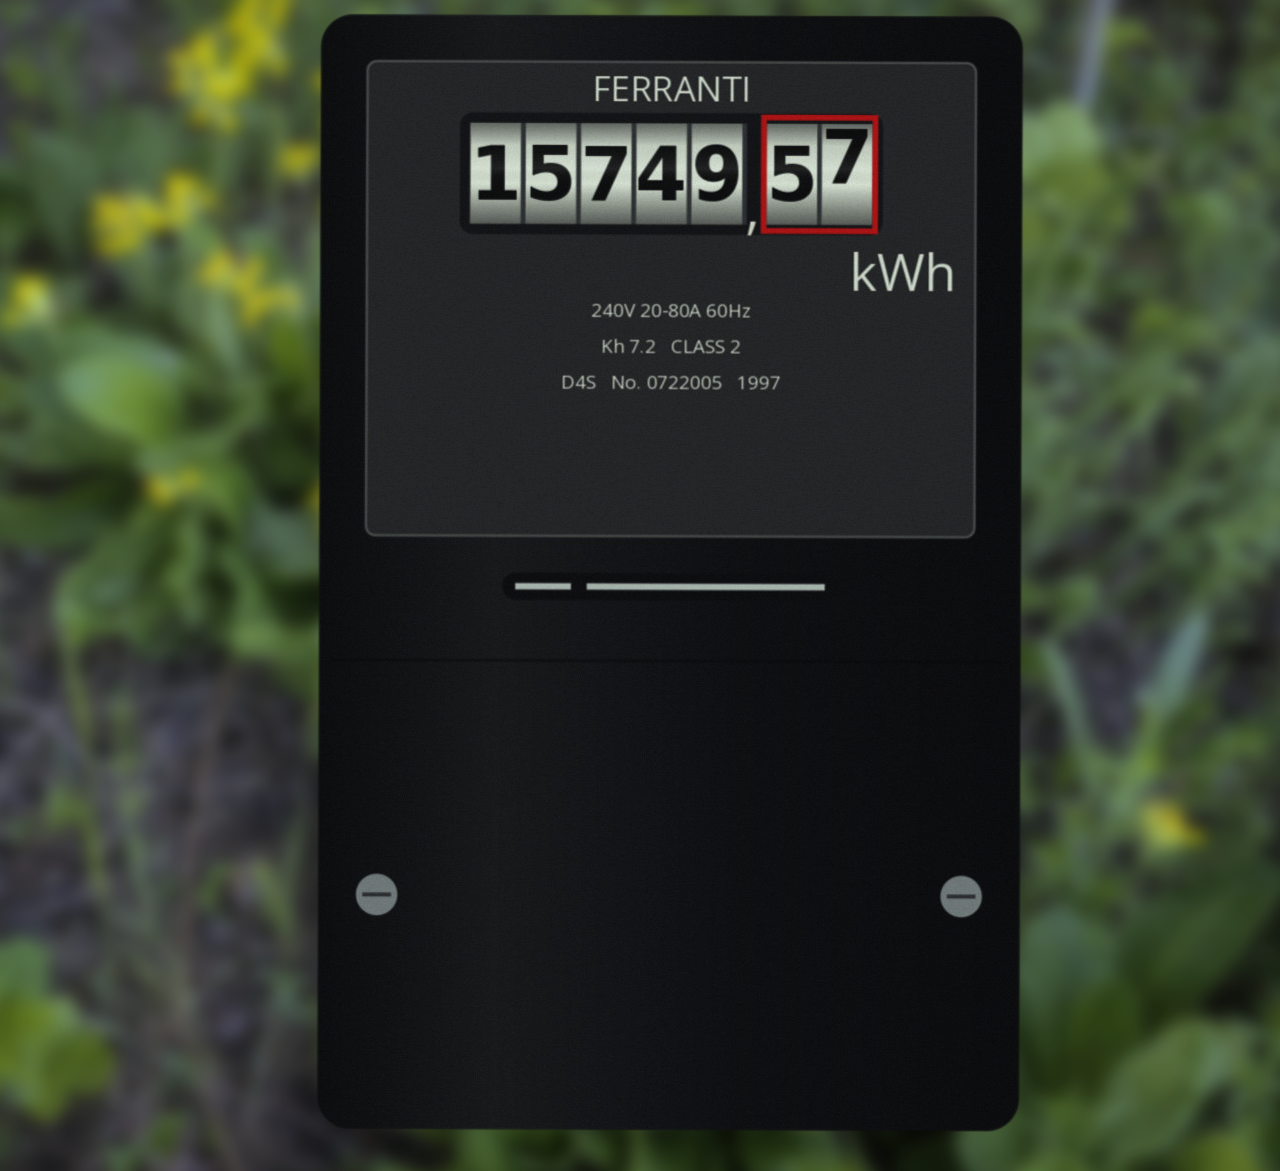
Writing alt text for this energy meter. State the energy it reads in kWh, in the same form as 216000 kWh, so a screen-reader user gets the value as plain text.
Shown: 15749.57 kWh
